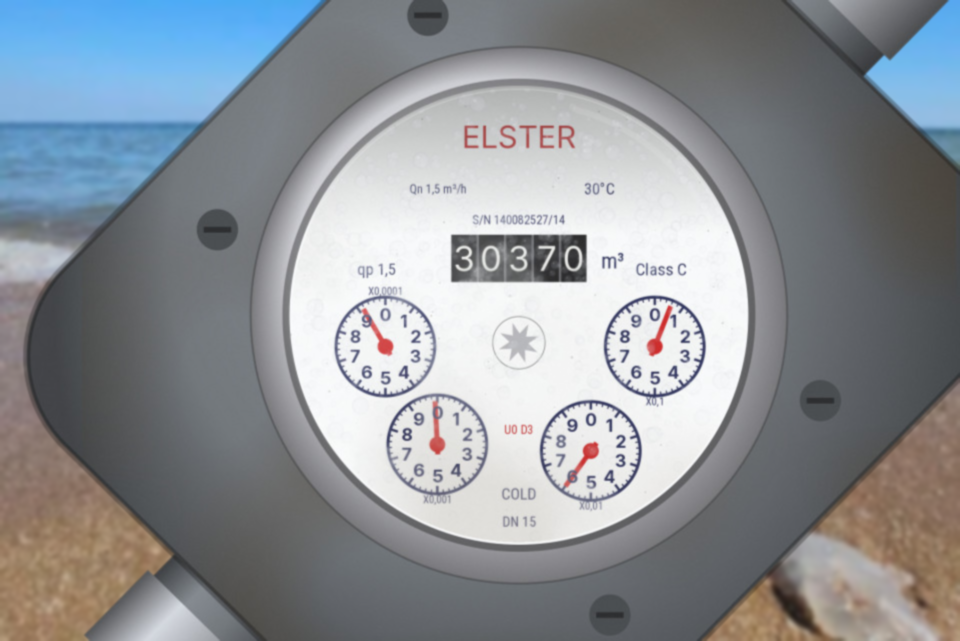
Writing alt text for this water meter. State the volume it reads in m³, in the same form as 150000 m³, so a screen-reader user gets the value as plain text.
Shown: 30370.0599 m³
